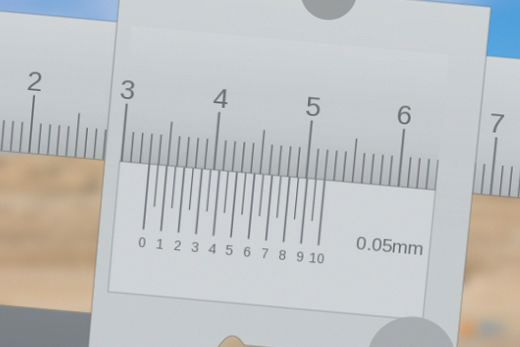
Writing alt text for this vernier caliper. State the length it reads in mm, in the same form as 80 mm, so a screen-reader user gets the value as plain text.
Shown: 33.0 mm
